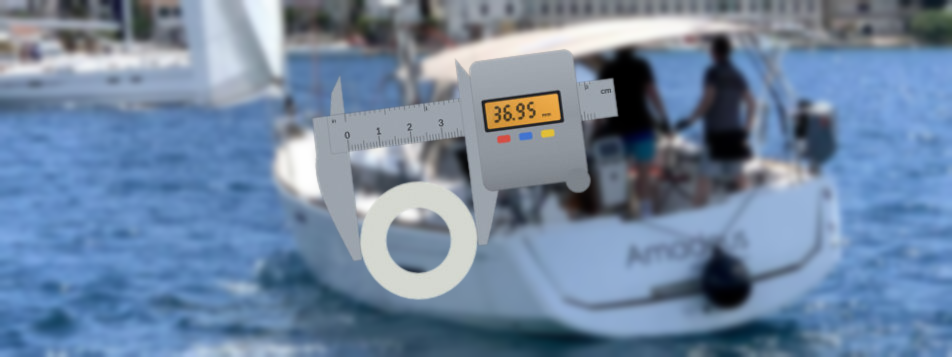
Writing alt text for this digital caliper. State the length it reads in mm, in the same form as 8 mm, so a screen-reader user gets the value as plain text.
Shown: 36.95 mm
